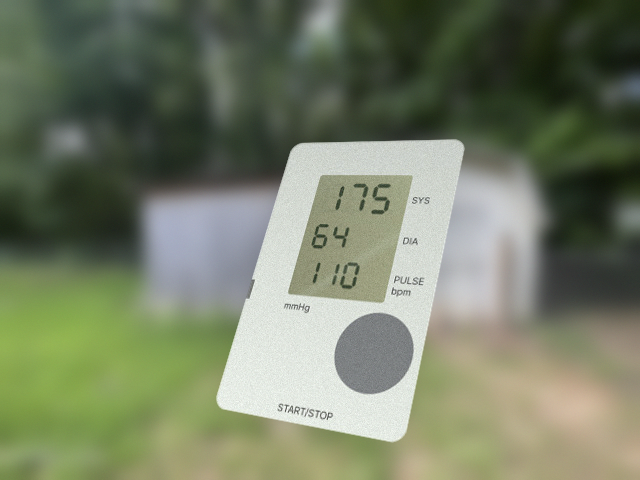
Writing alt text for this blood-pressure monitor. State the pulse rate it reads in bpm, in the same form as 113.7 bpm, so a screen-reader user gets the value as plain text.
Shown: 110 bpm
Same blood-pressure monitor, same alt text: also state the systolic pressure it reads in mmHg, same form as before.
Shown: 175 mmHg
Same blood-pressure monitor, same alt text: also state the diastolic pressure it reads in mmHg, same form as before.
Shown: 64 mmHg
